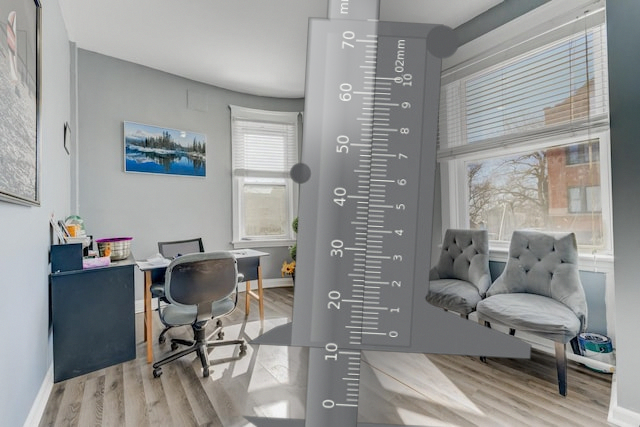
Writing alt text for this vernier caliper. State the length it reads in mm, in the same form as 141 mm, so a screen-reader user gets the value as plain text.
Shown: 14.0 mm
